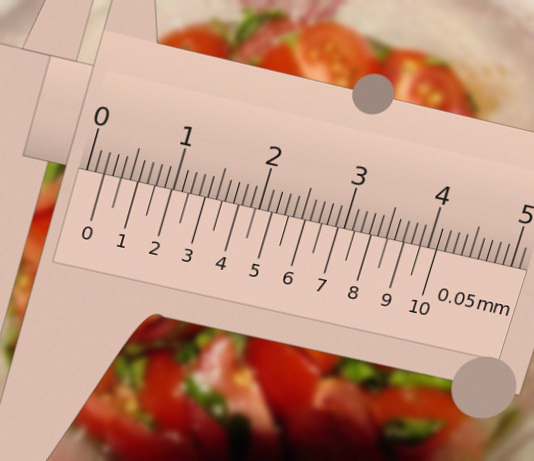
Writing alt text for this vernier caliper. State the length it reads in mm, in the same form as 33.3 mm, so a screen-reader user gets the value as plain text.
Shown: 2.0 mm
